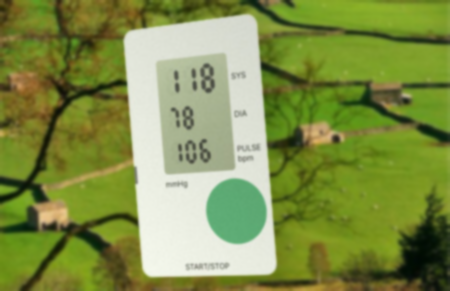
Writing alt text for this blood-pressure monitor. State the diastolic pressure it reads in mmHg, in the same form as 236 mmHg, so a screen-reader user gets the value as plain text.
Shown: 78 mmHg
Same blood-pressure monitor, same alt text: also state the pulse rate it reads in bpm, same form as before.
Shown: 106 bpm
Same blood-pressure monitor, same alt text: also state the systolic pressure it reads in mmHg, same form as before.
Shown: 118 mmHg
